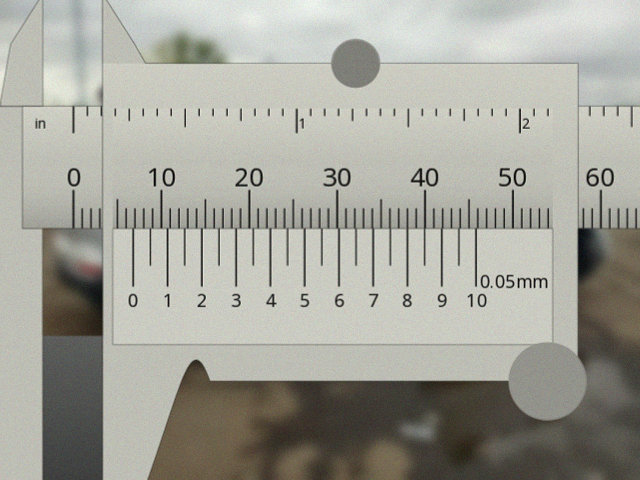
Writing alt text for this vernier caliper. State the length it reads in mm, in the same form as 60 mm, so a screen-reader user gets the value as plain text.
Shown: 6.8 mm
